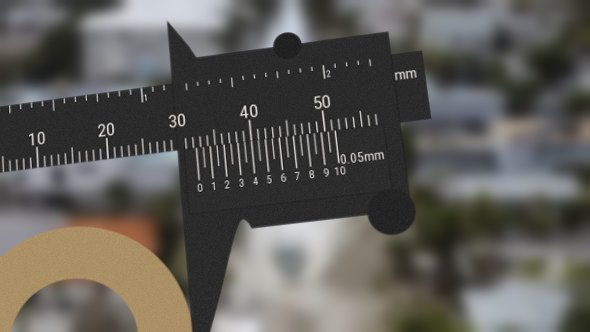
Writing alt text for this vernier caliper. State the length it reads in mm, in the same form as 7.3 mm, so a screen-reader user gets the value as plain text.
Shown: 32.4 mm
